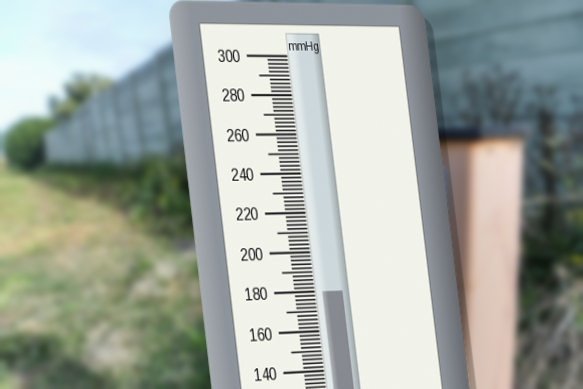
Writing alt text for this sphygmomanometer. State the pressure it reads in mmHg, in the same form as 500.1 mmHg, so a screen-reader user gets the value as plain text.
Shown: 180 mmHg
